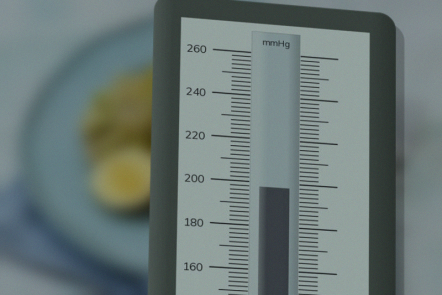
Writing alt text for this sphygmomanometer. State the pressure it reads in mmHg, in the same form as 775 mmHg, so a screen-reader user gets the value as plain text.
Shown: 198 mmHg
